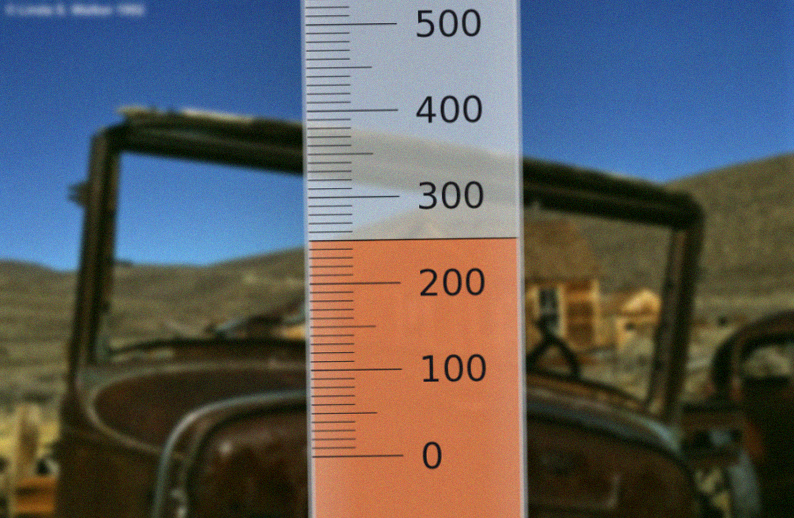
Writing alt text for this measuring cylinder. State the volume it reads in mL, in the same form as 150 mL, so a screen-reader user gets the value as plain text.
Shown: 250 mL
